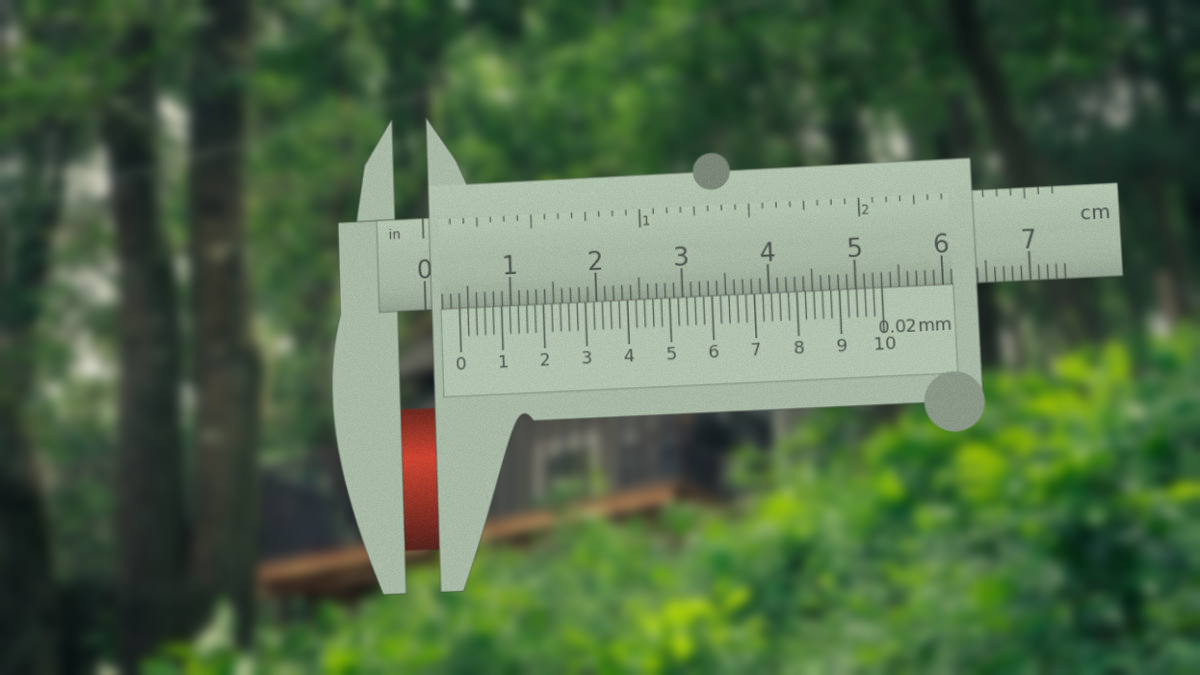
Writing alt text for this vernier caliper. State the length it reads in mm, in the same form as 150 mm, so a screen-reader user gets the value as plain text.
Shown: 4.0 mm
